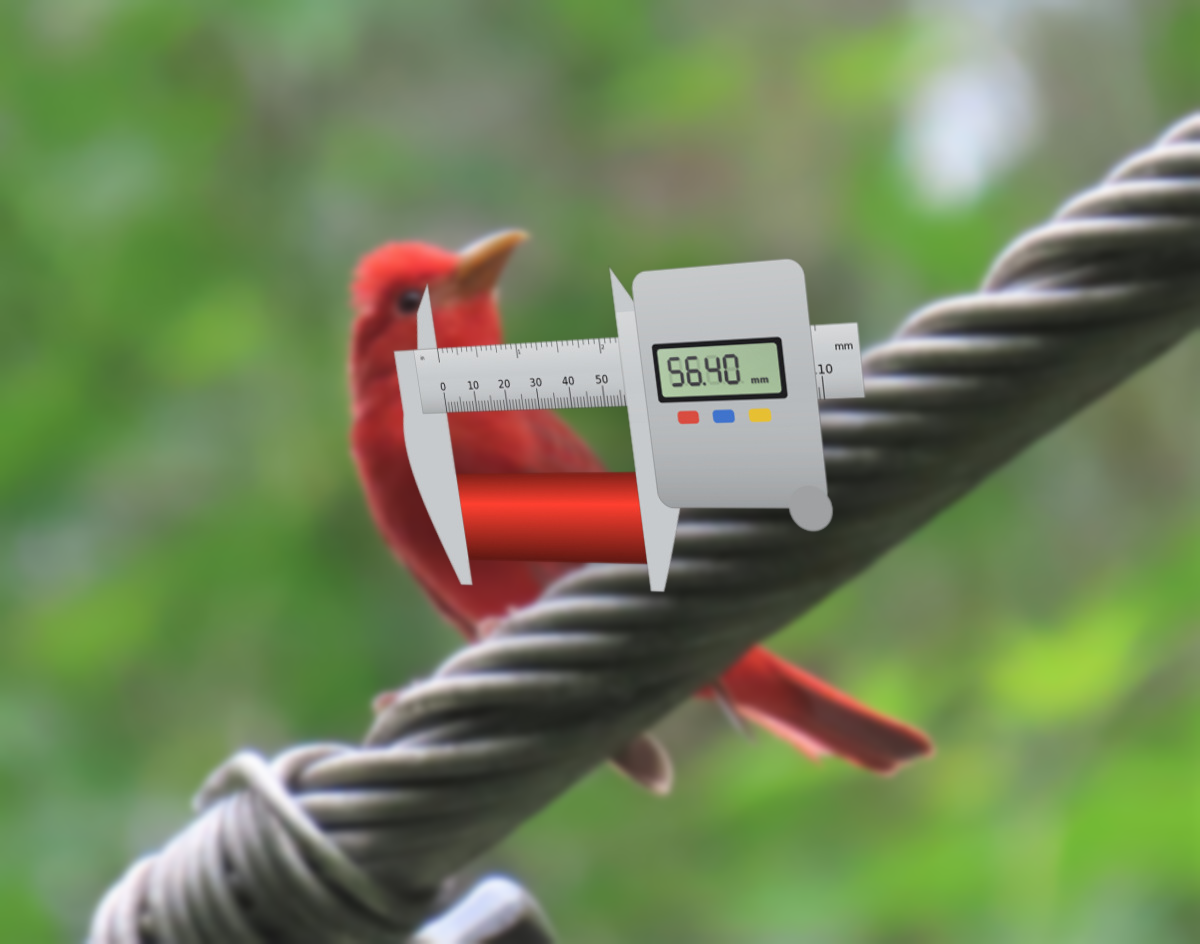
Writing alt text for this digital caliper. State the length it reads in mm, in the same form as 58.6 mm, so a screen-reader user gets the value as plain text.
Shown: 56.40 mm
